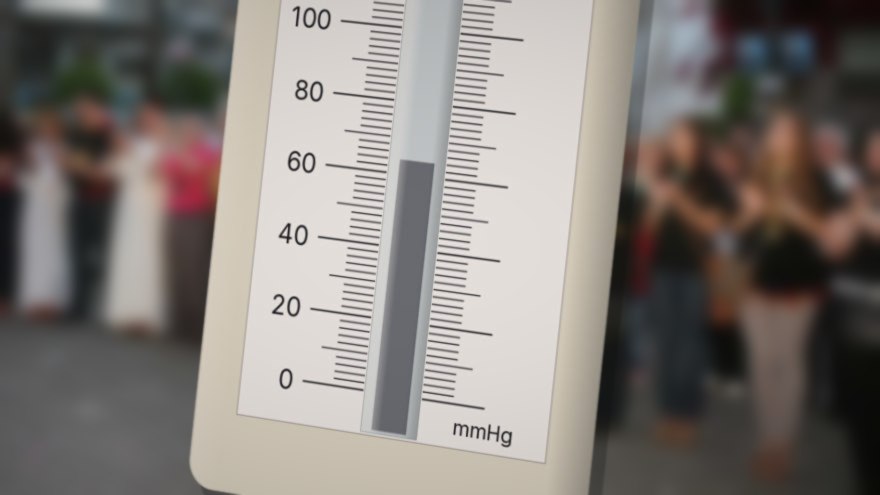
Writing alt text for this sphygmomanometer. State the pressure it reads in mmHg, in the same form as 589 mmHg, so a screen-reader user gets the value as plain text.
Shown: 64 mmHg
